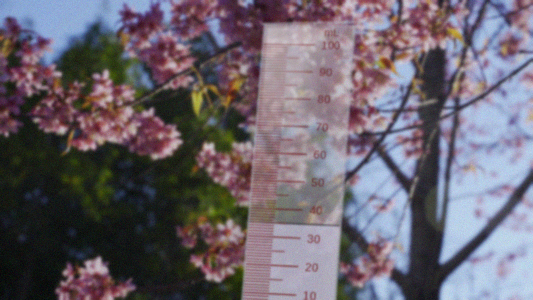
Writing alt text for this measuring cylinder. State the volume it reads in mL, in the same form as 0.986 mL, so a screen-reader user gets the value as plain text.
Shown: 35 mL
